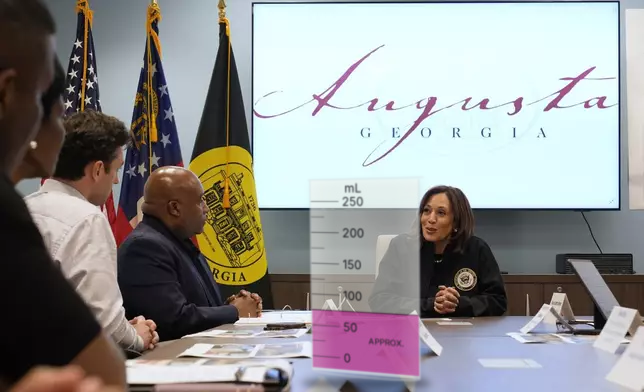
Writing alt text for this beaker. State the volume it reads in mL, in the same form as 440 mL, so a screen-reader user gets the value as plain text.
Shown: 75 mL
